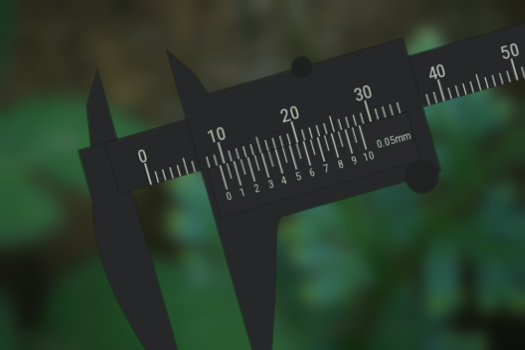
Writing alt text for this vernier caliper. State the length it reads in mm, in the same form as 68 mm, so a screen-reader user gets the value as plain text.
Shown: 9.4 mm
